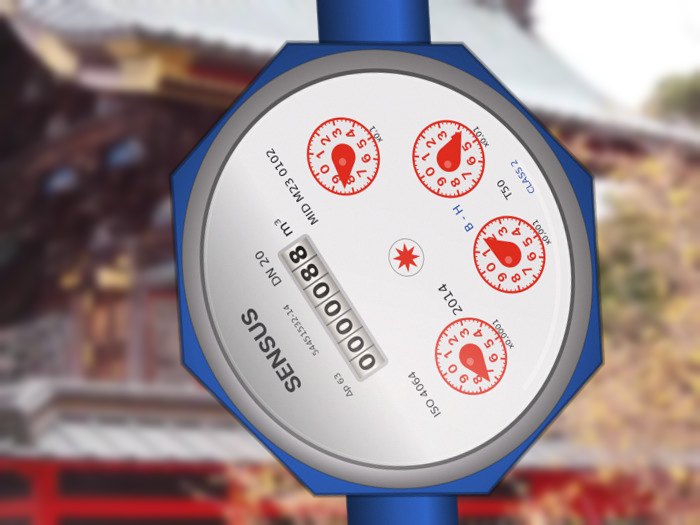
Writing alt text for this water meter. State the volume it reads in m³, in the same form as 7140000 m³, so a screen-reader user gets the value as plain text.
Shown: 88.8417 m³
